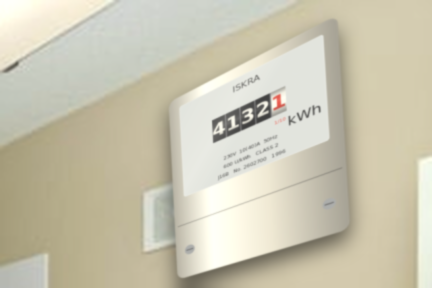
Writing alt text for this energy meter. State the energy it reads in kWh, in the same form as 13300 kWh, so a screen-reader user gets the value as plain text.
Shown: 4132.1 kWh
